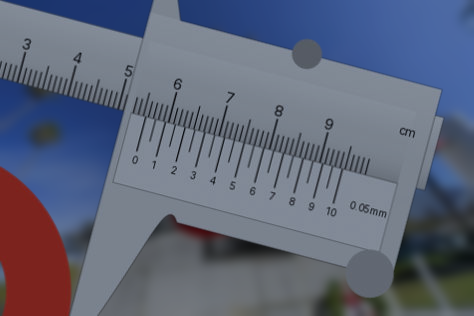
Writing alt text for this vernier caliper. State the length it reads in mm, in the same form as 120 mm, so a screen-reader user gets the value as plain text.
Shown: 55.5 mm
